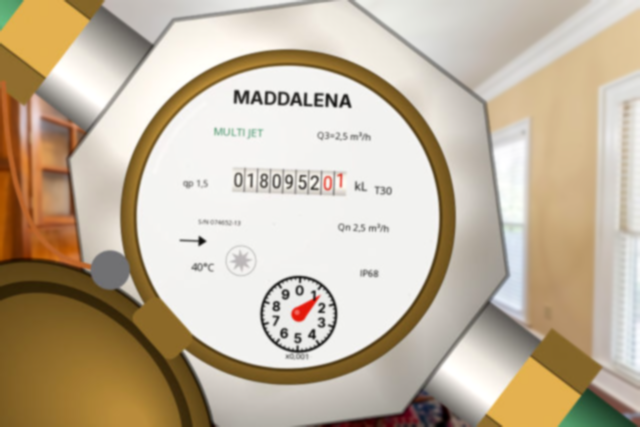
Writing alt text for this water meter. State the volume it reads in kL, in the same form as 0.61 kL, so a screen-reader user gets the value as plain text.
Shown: 180952.011 kL
